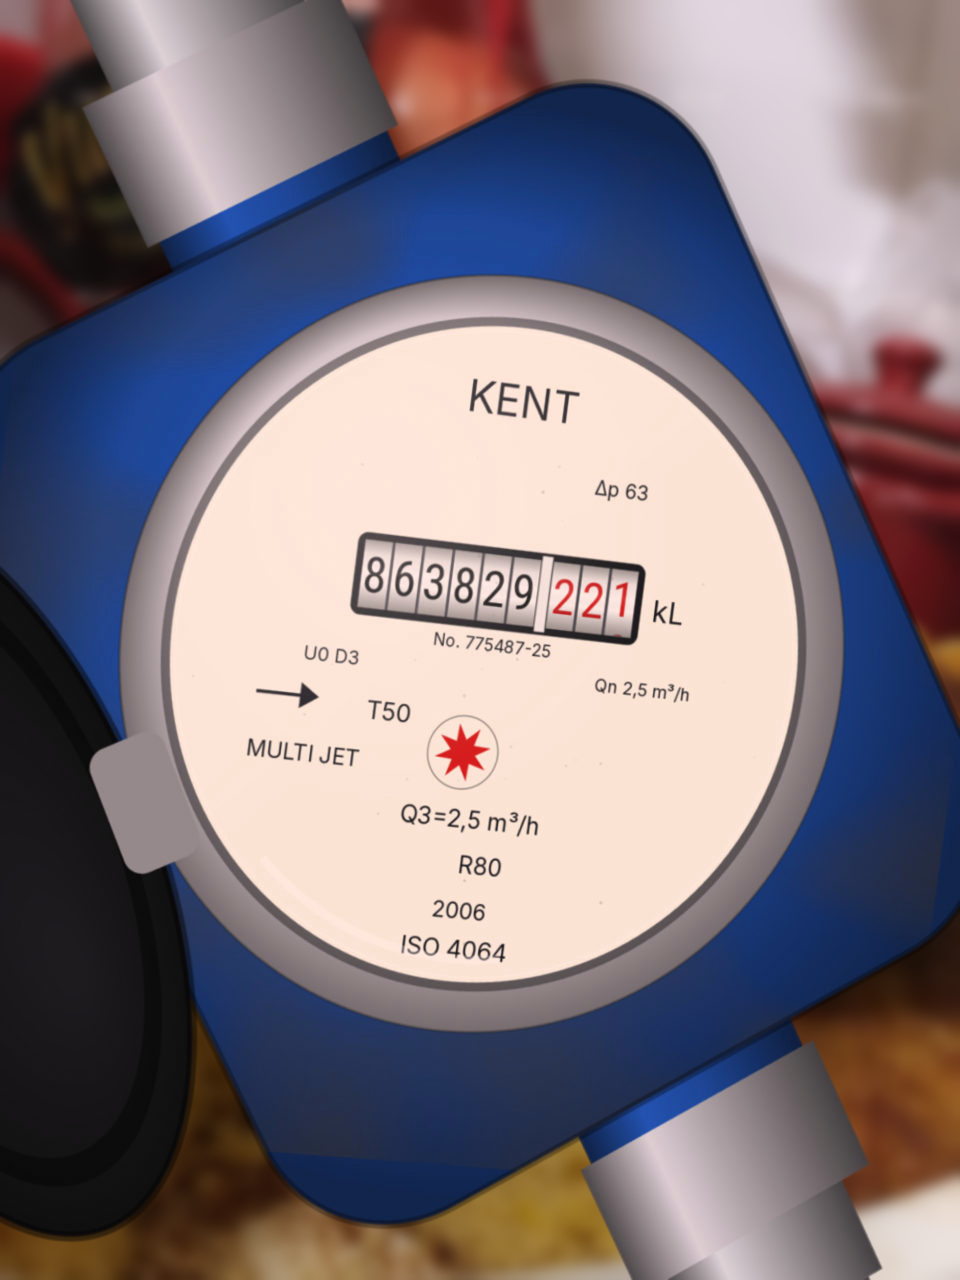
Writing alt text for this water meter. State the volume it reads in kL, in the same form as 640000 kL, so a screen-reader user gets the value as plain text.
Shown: 863829.221 kL
